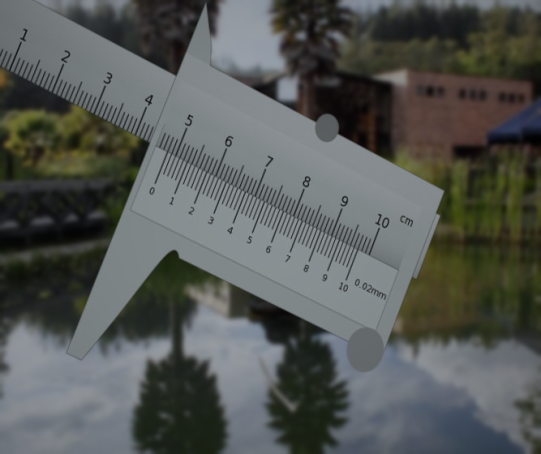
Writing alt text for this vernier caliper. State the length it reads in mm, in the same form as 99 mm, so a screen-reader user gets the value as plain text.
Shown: 48.0 mm
